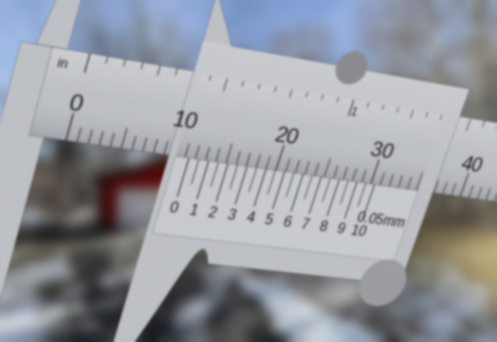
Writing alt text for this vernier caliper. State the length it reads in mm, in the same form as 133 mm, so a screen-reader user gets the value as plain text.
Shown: 11.4 mm
